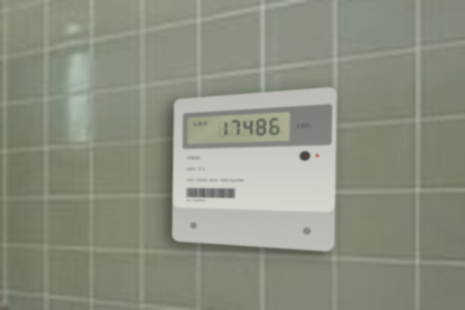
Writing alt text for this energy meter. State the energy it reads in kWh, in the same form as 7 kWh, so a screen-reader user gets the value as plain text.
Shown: 17486 kWh
